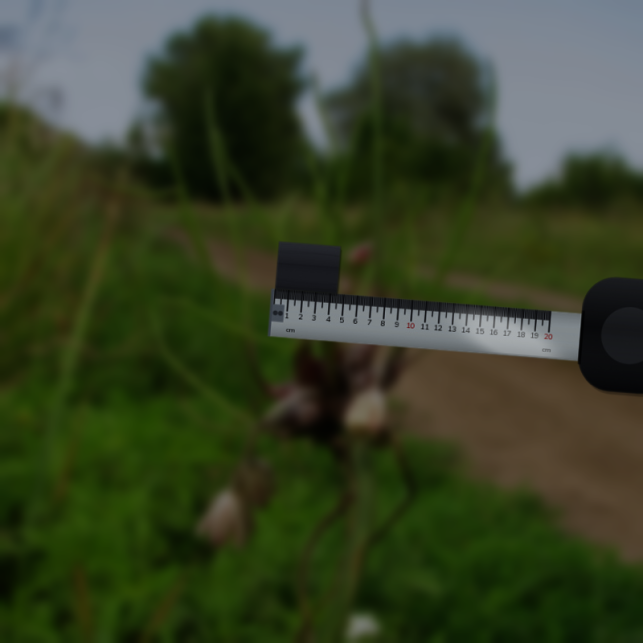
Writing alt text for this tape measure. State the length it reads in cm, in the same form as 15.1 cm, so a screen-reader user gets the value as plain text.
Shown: 4.5 cm
